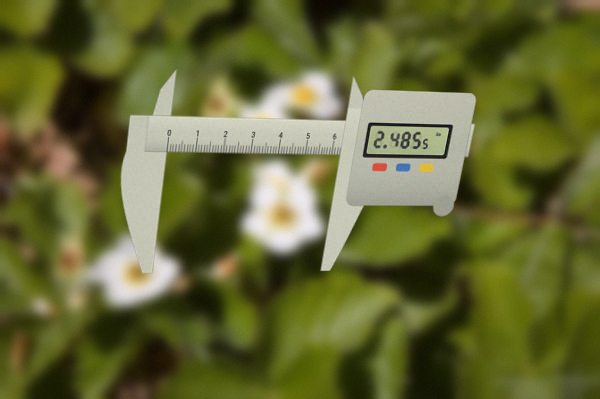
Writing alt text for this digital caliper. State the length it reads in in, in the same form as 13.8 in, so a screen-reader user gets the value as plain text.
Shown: 2.4855 in
